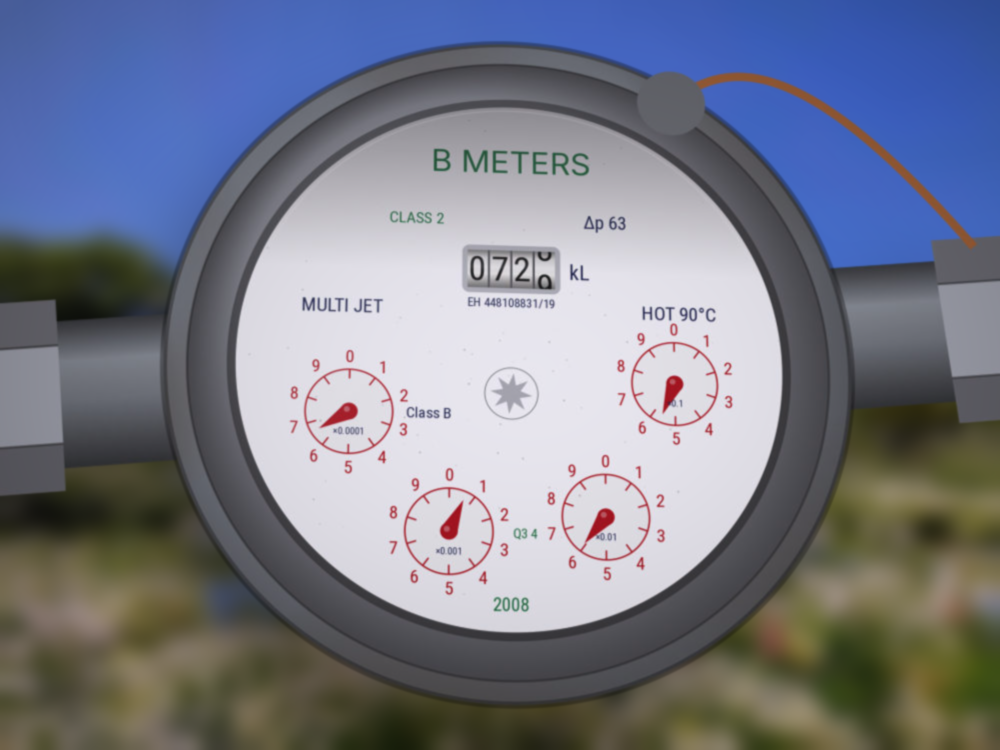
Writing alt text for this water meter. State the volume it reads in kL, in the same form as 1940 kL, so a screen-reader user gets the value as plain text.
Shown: 728.5606 kL
